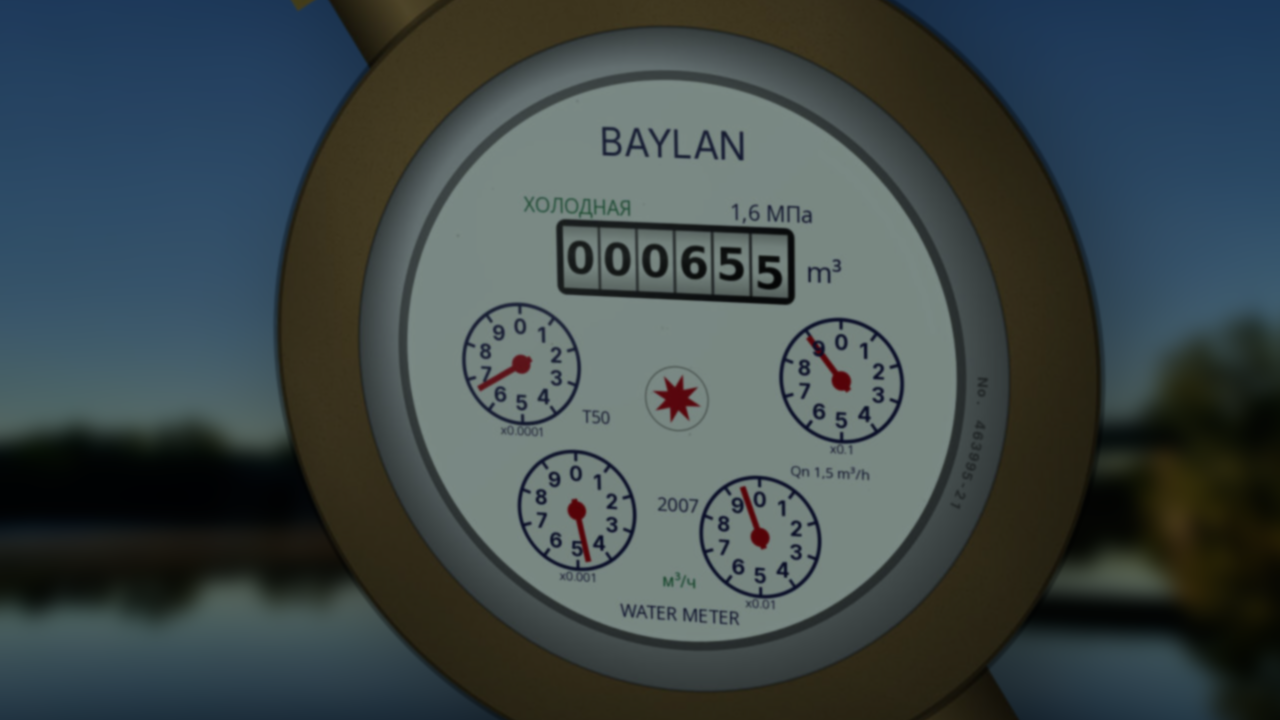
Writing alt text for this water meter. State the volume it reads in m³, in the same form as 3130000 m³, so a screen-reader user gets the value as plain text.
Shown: 654.8946 m³
